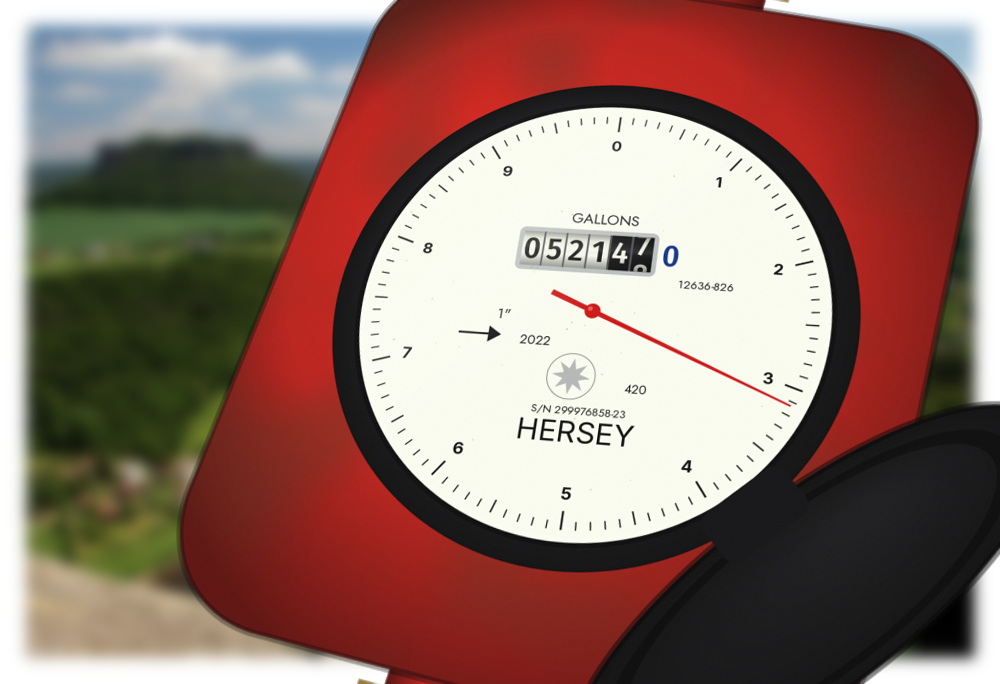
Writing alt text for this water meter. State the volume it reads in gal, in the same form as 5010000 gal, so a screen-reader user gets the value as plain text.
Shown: 521473.1 gal
